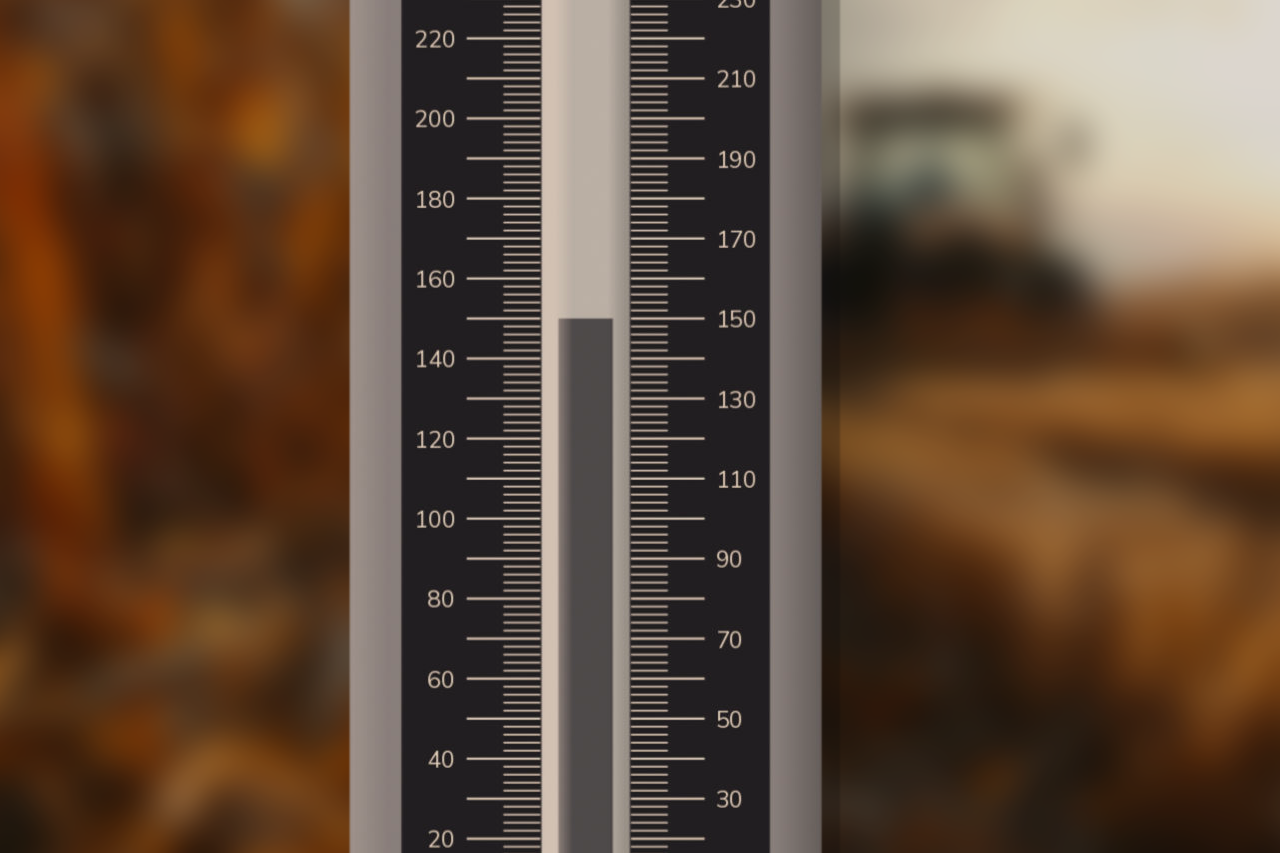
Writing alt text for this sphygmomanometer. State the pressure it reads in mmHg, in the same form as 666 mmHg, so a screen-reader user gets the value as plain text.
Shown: 150 mmHg
